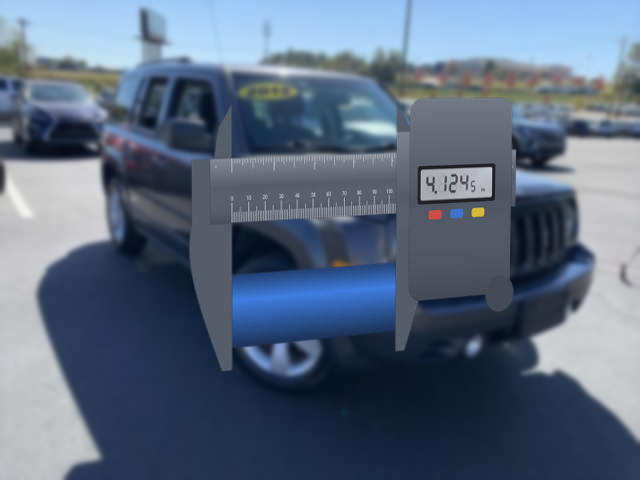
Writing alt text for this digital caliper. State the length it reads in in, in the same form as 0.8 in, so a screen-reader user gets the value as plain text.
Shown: 4.1245 in
